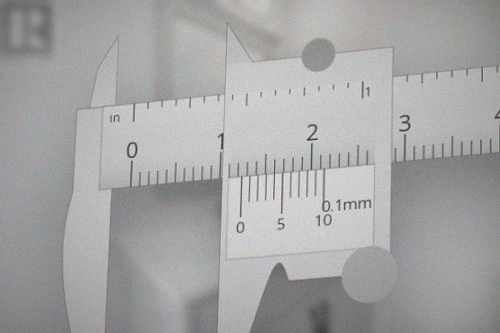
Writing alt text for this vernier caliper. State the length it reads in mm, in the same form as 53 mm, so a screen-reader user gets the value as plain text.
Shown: 12.4 mm
